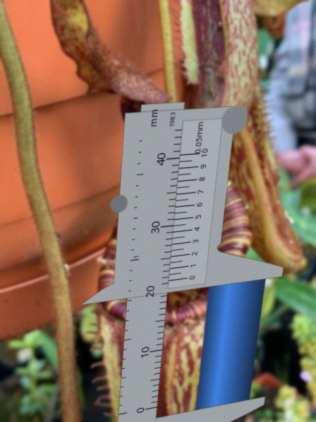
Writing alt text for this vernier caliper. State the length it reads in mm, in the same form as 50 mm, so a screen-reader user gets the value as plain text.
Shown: 21.4 mm
